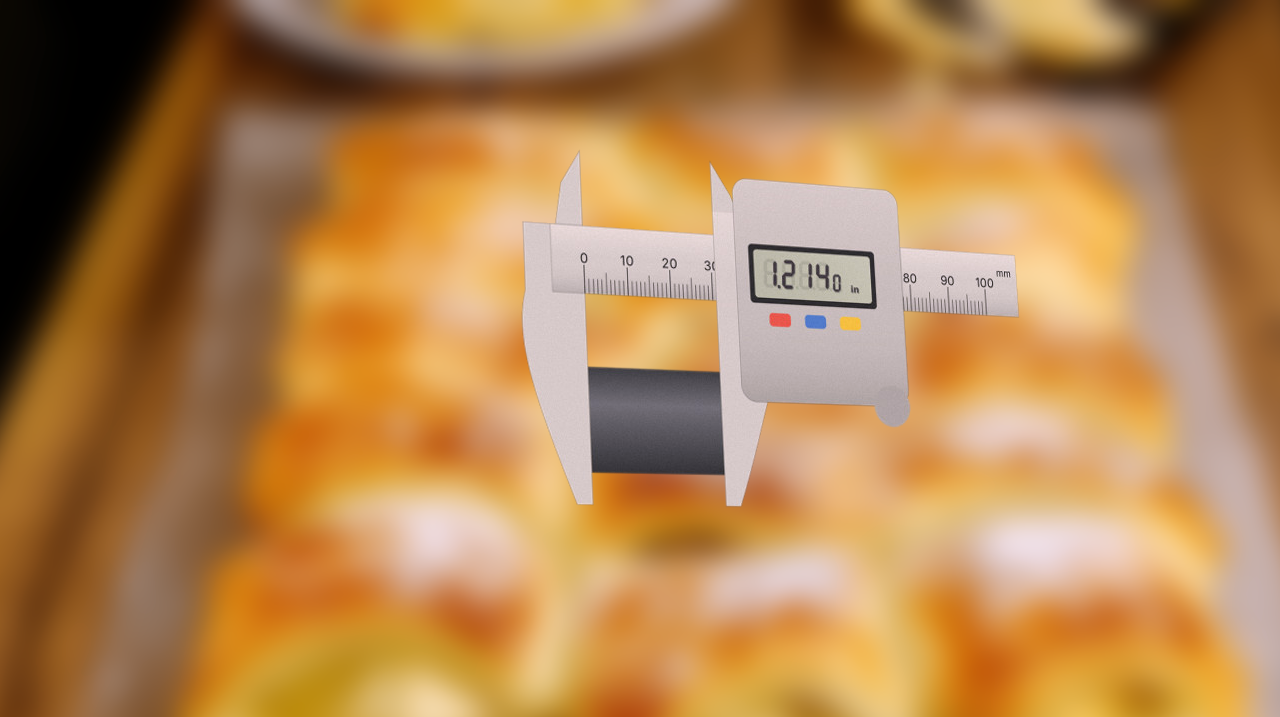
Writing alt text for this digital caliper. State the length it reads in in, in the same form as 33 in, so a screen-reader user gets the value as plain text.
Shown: 1.2140 in
